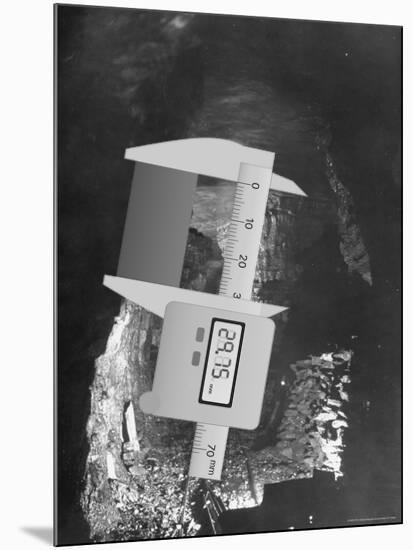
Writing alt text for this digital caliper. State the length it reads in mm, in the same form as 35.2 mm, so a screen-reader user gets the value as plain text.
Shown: 29.75 mm
